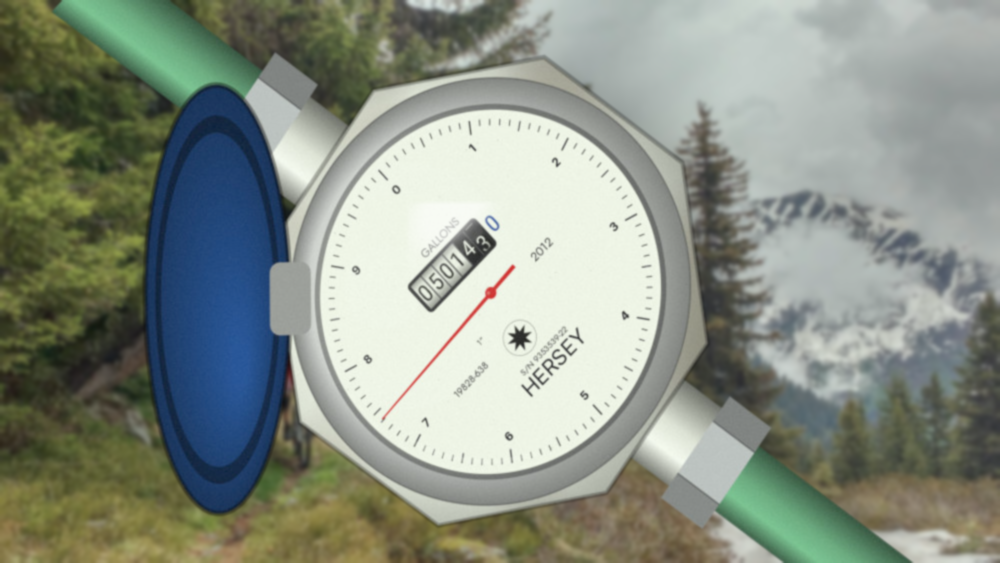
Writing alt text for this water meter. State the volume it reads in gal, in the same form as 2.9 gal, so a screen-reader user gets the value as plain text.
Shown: 501427.4 gal
